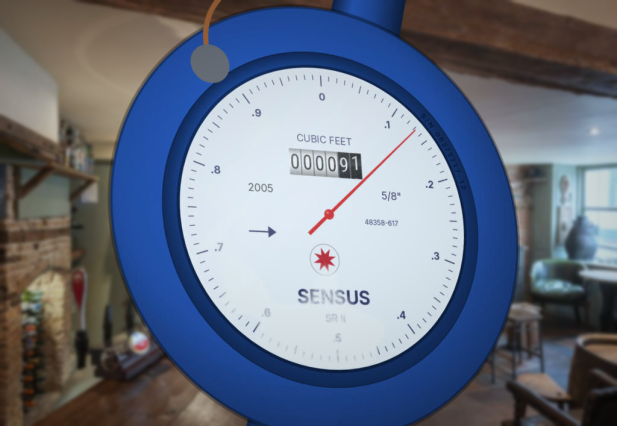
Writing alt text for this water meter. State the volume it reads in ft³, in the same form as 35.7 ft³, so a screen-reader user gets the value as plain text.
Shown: 91.13 ft³
